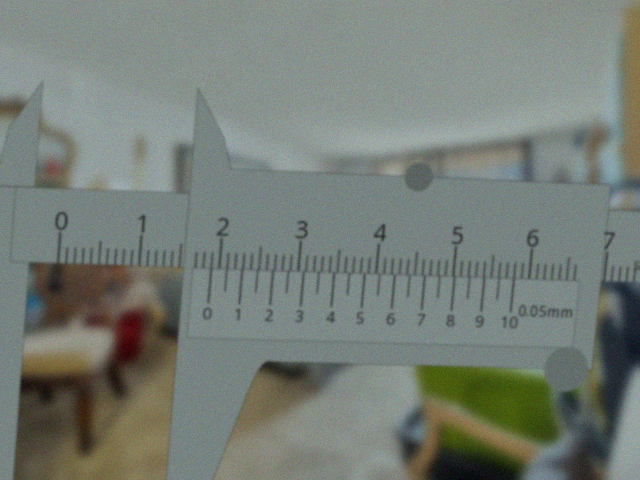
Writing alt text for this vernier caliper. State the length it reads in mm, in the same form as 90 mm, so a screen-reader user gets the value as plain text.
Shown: 19.0 mm
